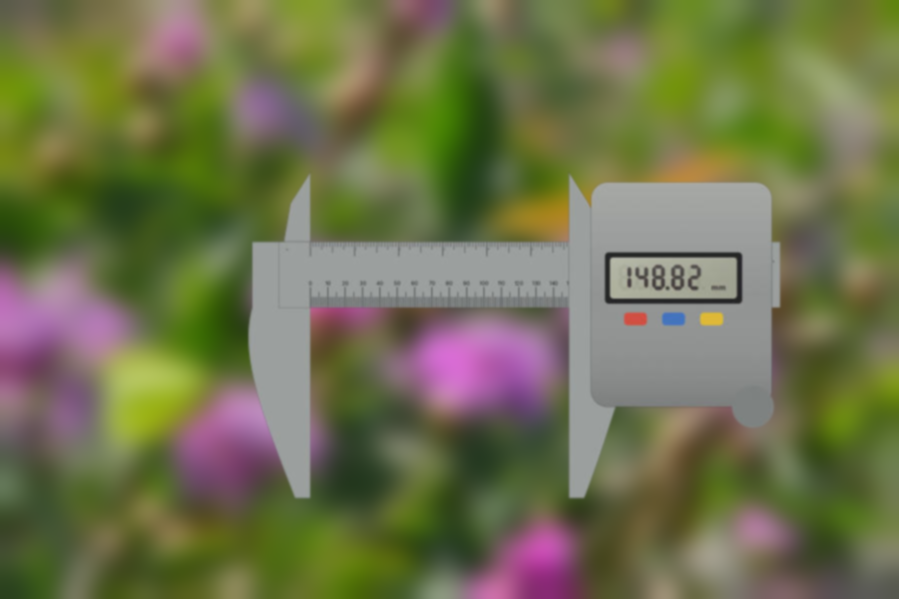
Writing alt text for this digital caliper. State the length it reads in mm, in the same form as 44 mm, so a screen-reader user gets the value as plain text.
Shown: 148.82 mm
